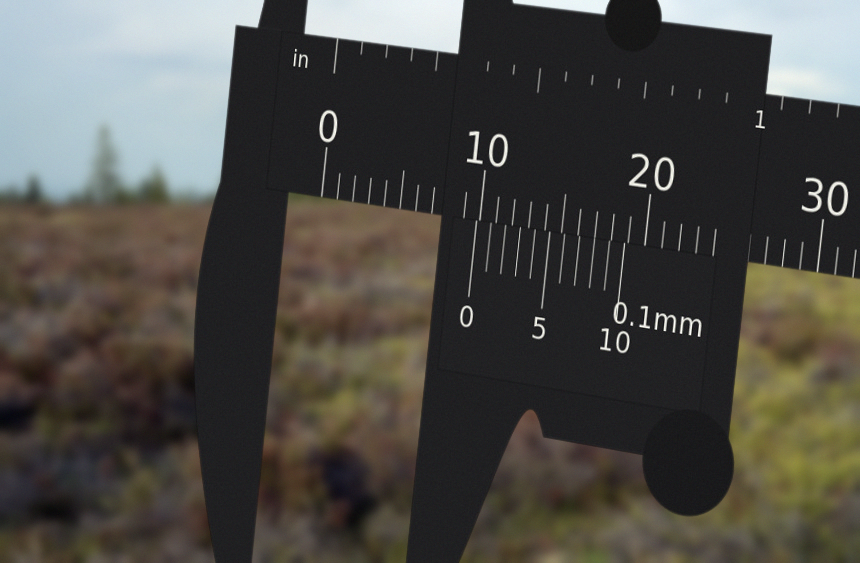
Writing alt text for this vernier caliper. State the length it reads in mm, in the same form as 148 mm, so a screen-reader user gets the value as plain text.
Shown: 9.8 mm
